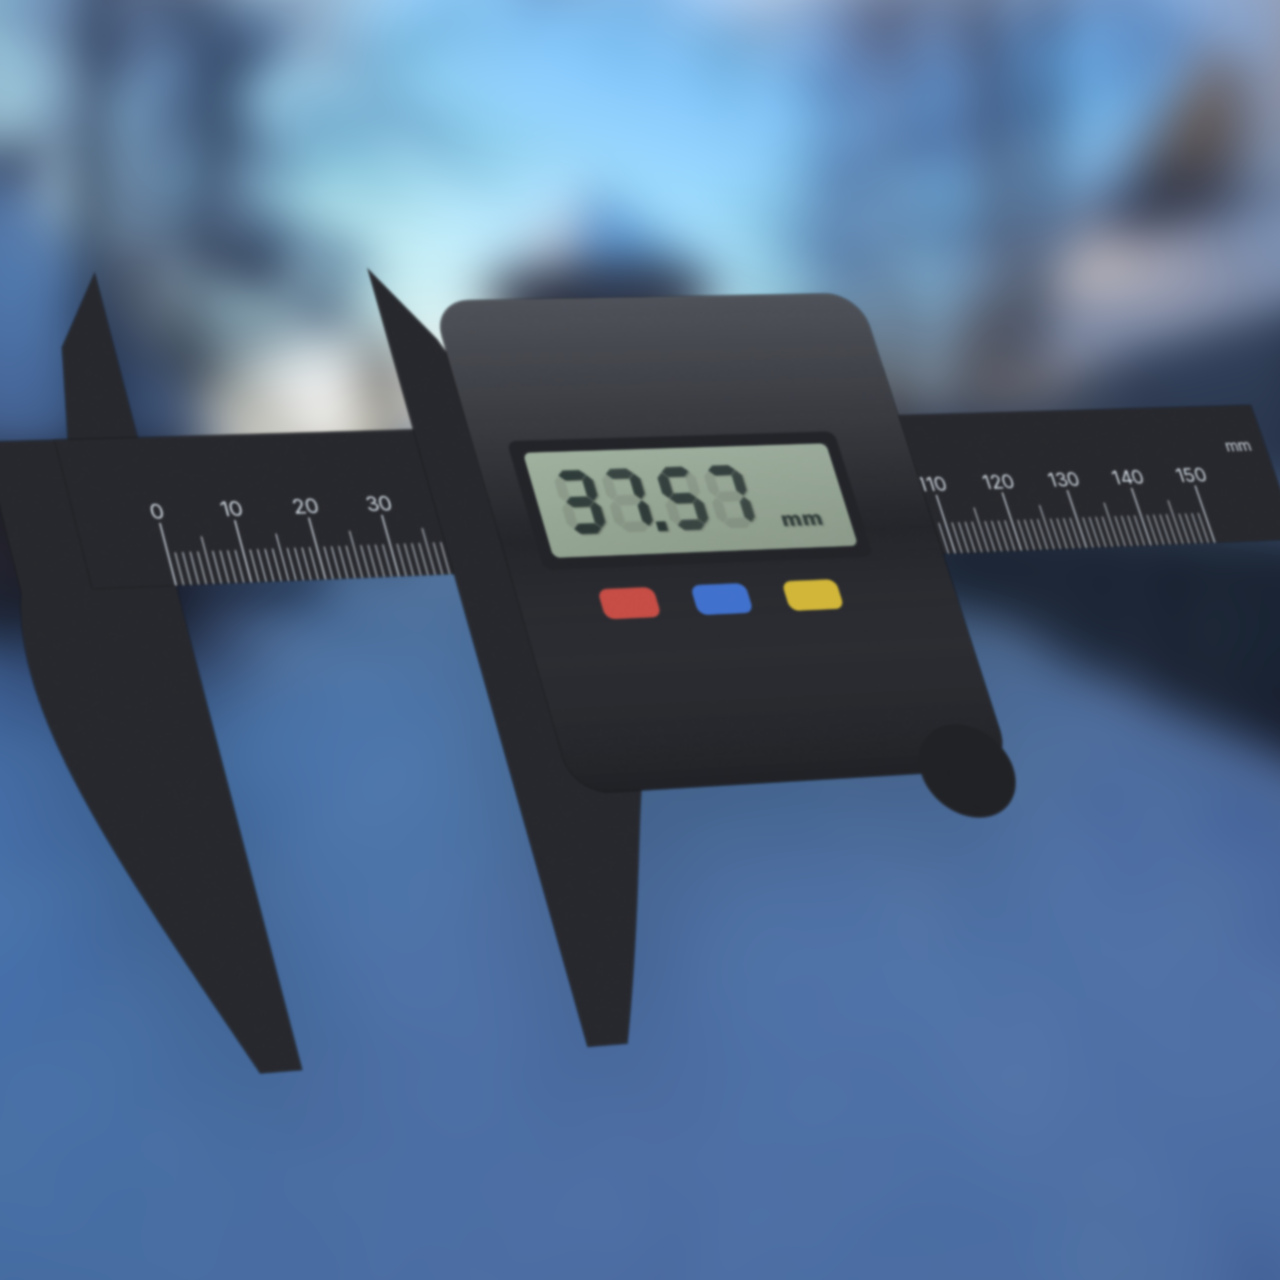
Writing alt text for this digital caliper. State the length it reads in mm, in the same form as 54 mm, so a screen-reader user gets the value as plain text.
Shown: 37.57 mm
